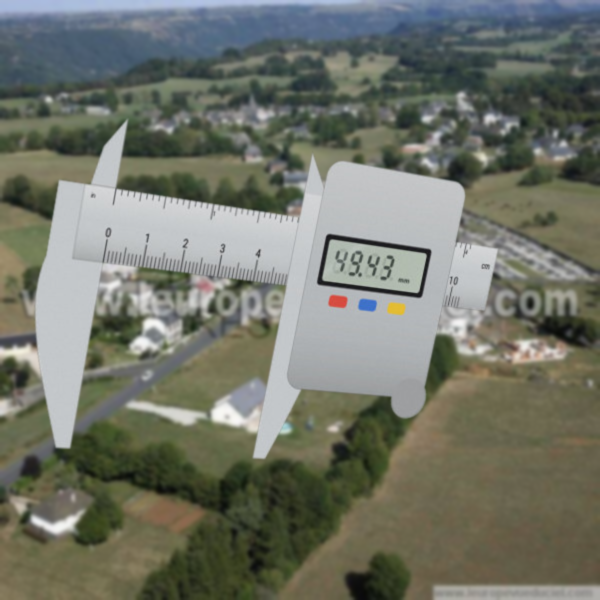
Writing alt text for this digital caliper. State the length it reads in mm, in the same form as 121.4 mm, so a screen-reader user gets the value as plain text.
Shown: 49.43 mm
